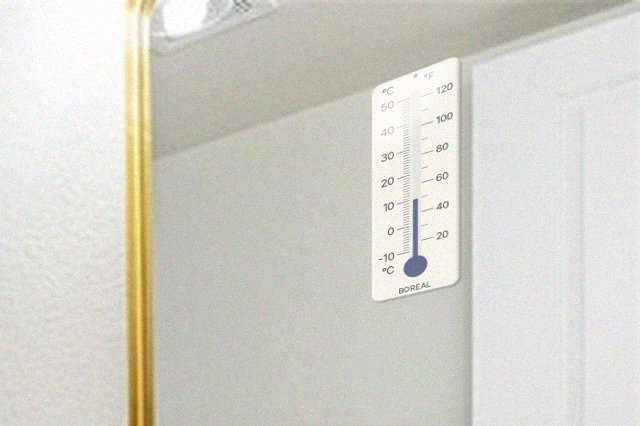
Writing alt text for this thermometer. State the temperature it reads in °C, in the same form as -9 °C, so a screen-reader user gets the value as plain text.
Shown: 10 °C
